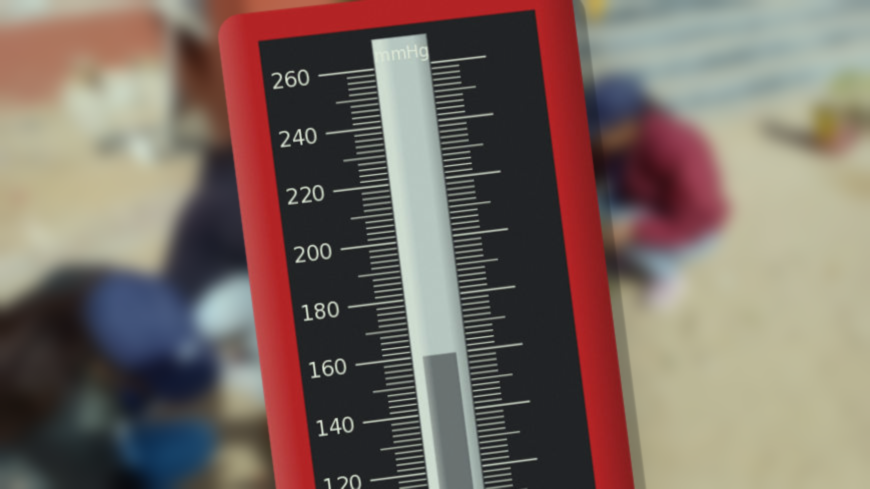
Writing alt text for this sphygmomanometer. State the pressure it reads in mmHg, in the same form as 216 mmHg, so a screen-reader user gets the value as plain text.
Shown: 160 mmHg
